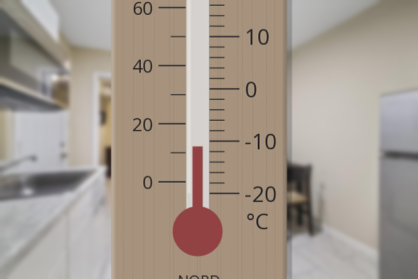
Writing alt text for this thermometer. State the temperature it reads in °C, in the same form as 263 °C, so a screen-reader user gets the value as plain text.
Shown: -11 °C
